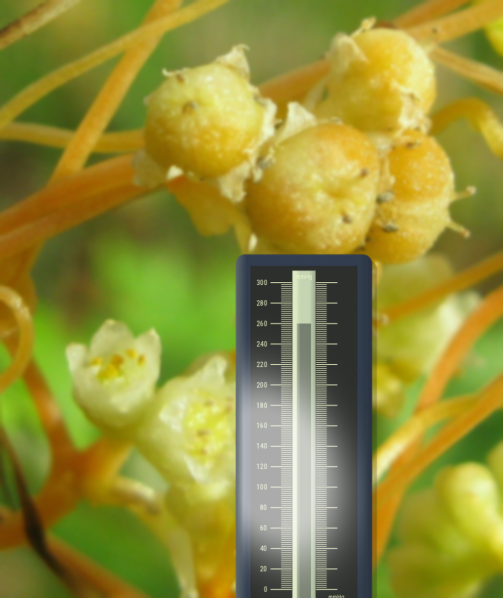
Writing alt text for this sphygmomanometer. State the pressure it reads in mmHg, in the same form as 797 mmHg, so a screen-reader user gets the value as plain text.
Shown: 260 mmHg
